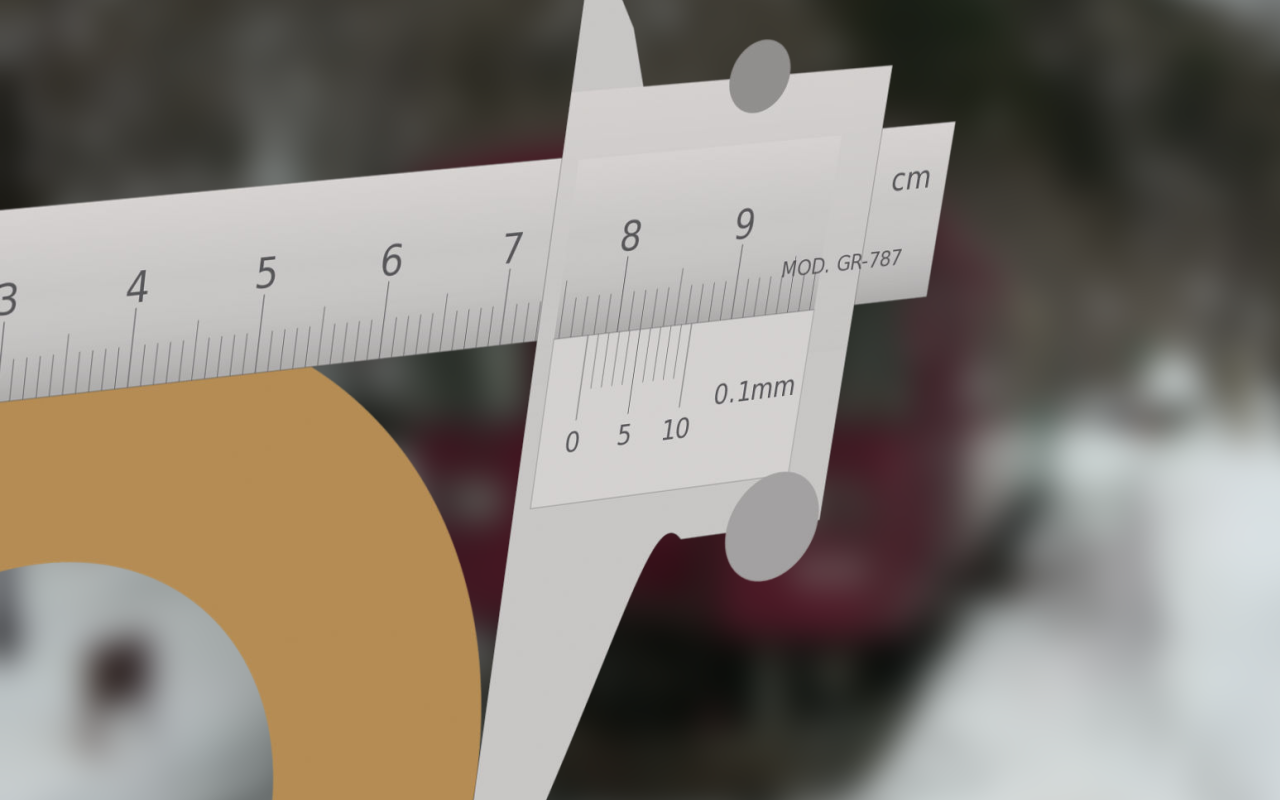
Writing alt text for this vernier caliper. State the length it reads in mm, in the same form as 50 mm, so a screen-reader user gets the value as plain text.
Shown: 77.5 mm
